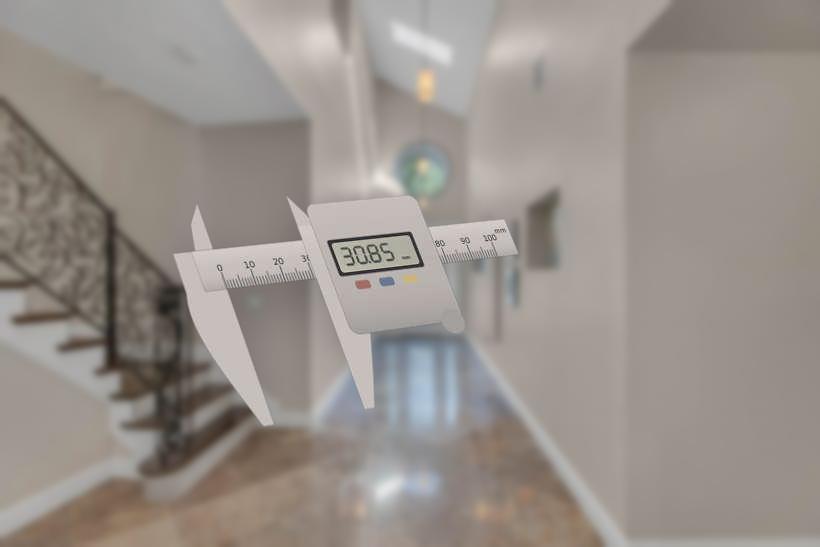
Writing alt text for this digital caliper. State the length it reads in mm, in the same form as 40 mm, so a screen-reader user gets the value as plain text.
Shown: 30.85 mm
